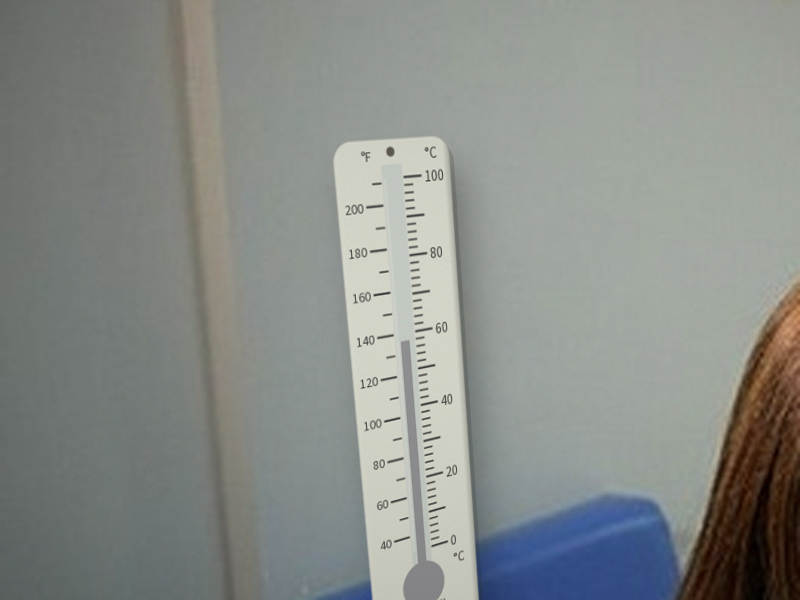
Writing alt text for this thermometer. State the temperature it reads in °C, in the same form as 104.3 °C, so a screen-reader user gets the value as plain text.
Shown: 58 °C
